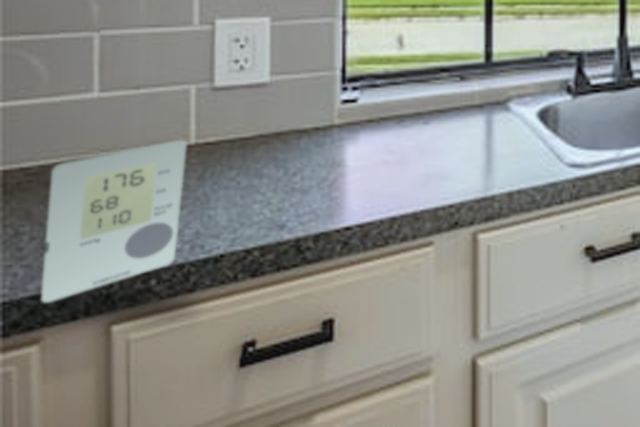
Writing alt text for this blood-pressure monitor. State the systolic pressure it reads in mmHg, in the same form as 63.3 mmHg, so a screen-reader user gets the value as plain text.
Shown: 176 mmHg
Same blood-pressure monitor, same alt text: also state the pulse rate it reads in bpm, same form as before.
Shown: 110 bpm
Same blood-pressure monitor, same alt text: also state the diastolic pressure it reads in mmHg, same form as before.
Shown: 68 mmHg
